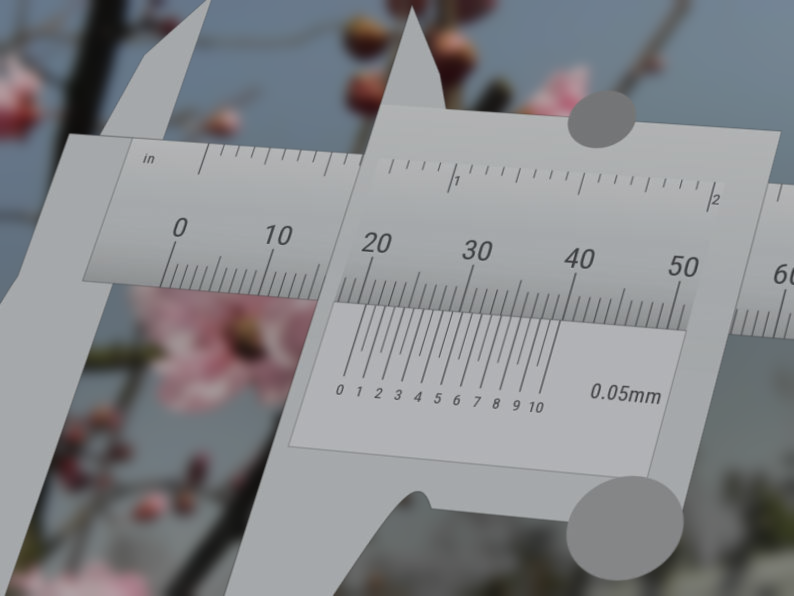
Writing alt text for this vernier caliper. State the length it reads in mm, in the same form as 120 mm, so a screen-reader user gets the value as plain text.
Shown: 20.8 mm
